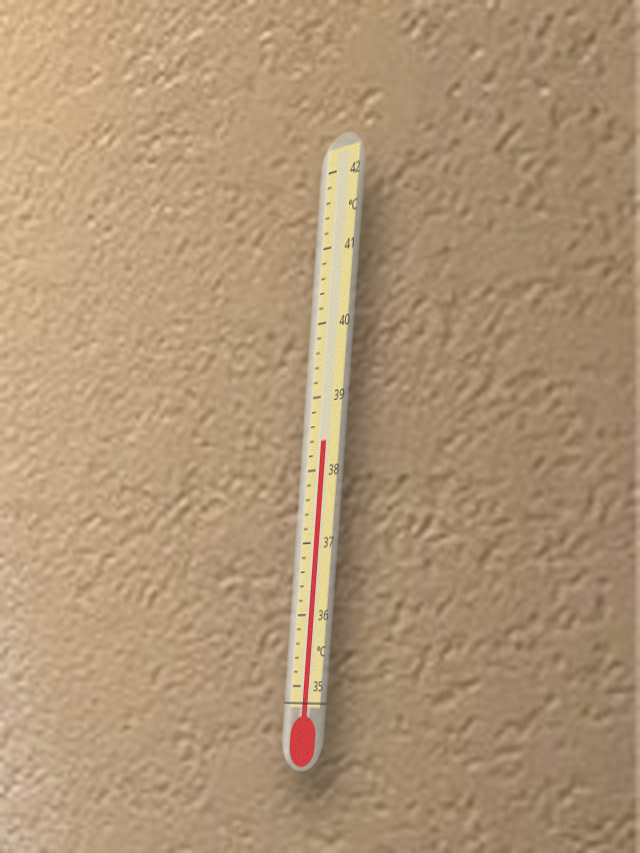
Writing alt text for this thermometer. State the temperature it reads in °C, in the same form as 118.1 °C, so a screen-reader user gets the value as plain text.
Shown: 38.4 °C
